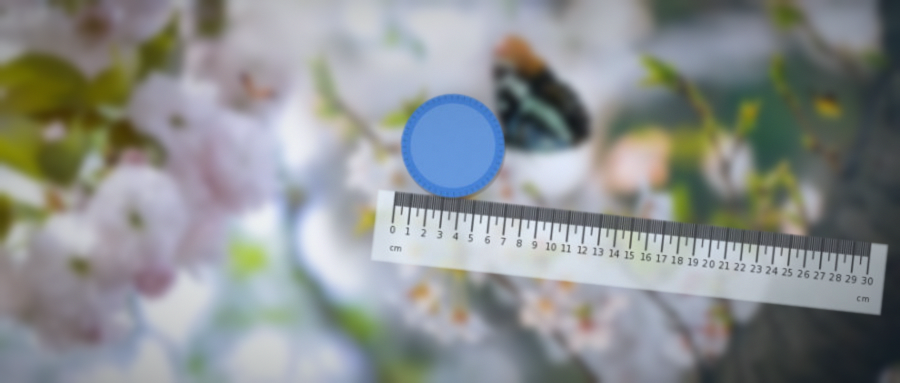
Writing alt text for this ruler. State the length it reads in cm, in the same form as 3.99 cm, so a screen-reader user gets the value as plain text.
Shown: 6.5 cm
